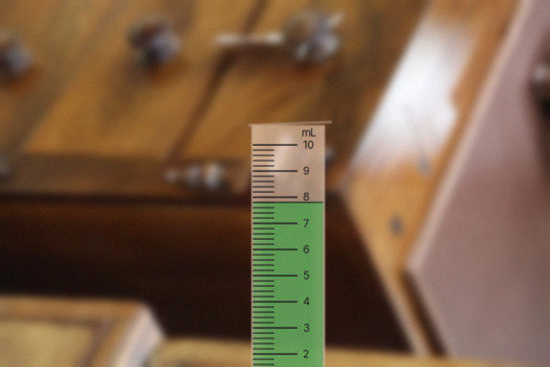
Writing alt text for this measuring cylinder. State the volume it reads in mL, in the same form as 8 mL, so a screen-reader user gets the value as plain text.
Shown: 7.8 mL
